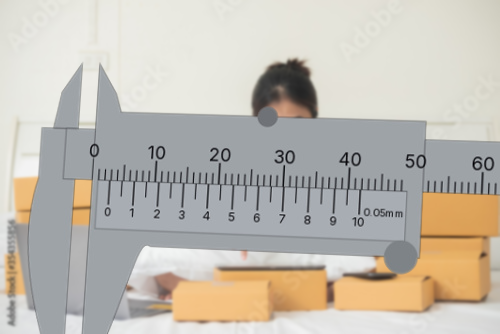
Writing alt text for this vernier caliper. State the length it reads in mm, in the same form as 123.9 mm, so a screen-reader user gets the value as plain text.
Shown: 2.8 mm
